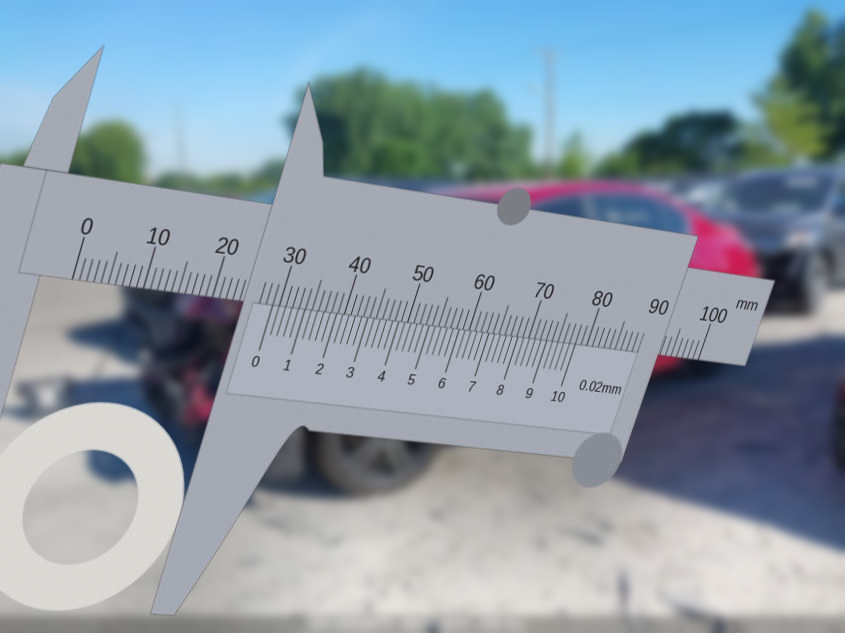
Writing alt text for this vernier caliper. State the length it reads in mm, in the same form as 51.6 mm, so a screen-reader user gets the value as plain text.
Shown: 29.0 mm
